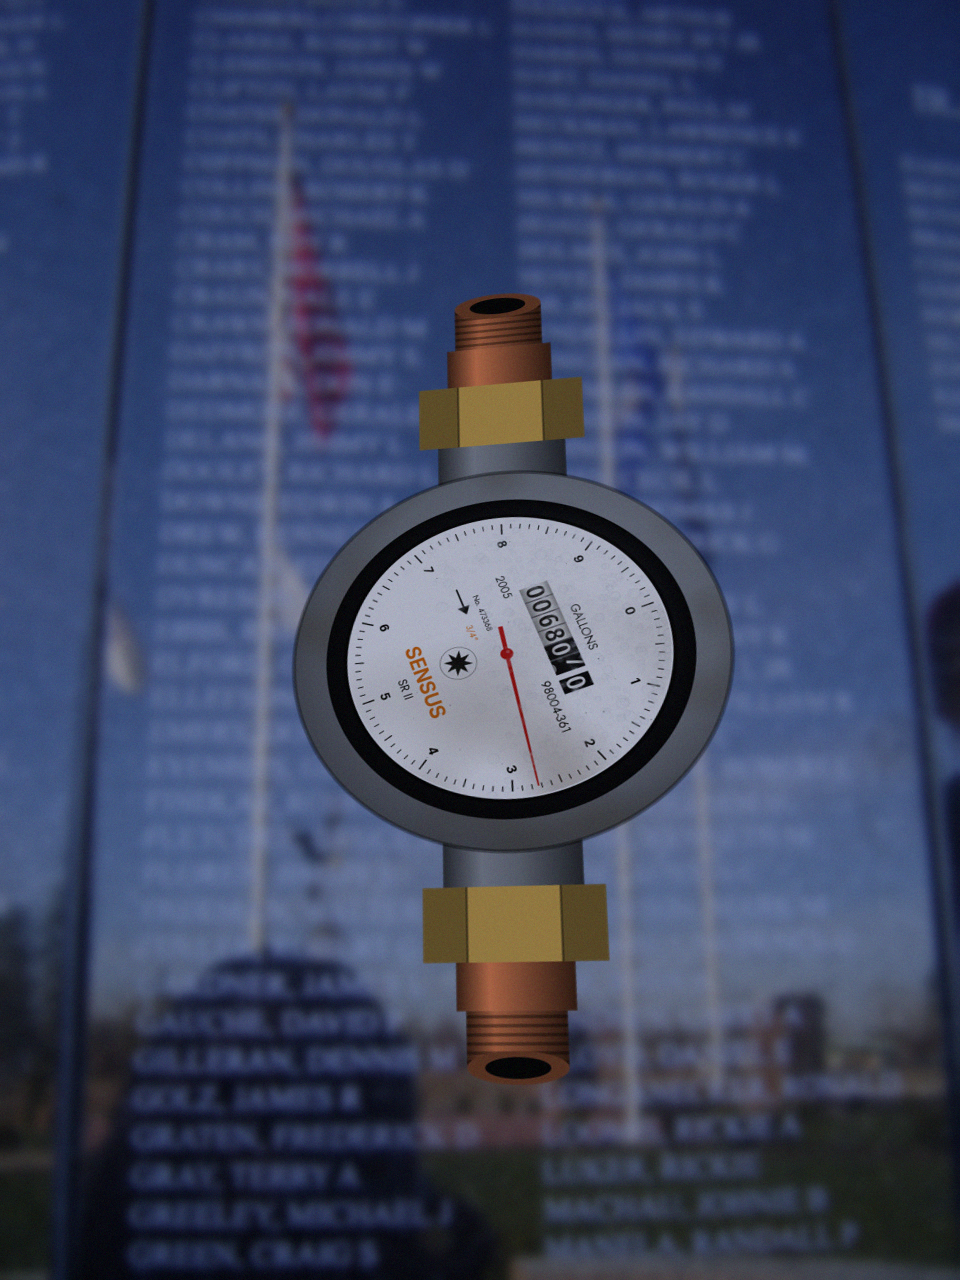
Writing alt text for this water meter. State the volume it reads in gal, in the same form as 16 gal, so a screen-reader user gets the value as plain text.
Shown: 68072.7 gal
